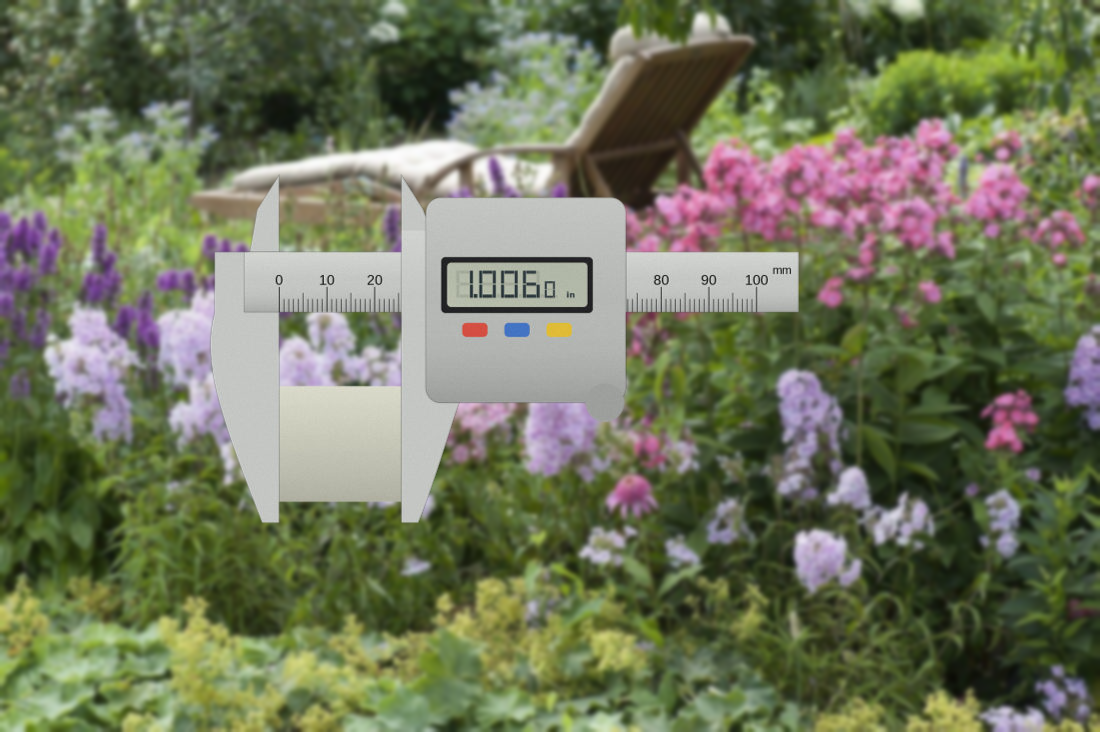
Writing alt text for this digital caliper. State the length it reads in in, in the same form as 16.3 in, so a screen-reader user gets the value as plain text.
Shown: 1.0060 in
